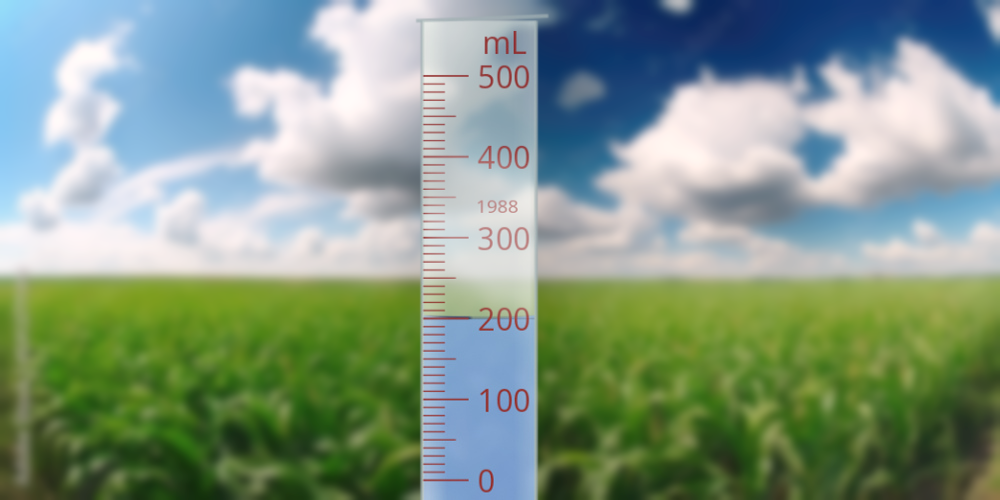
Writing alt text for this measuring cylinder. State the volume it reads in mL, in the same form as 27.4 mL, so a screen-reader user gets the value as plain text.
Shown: 200 mL
